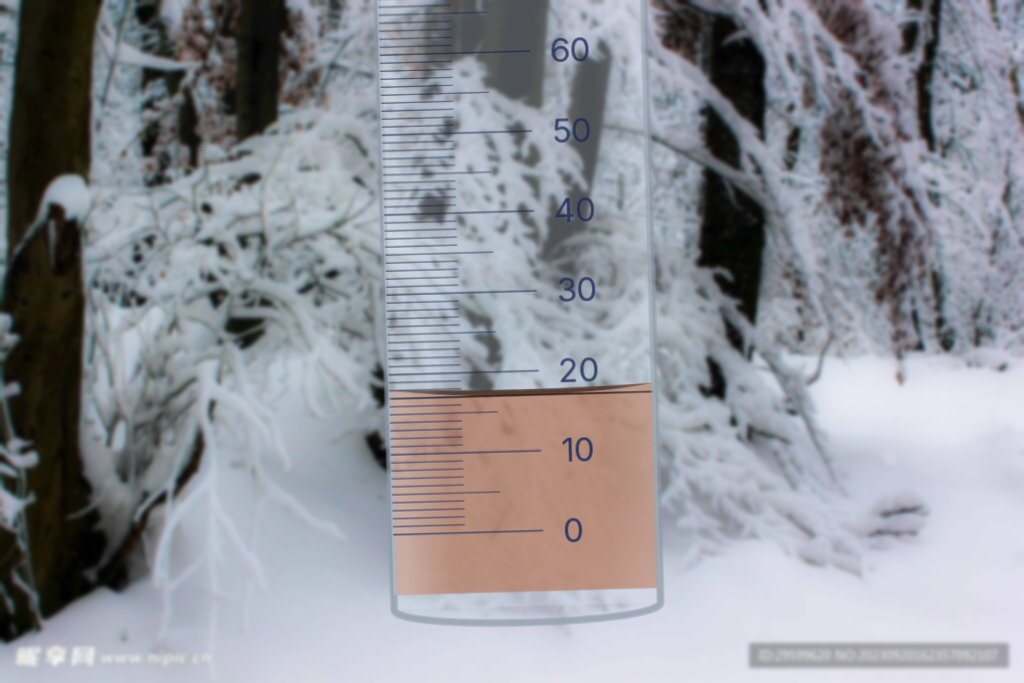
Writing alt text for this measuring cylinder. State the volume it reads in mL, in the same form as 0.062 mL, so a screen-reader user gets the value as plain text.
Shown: 17 mL
